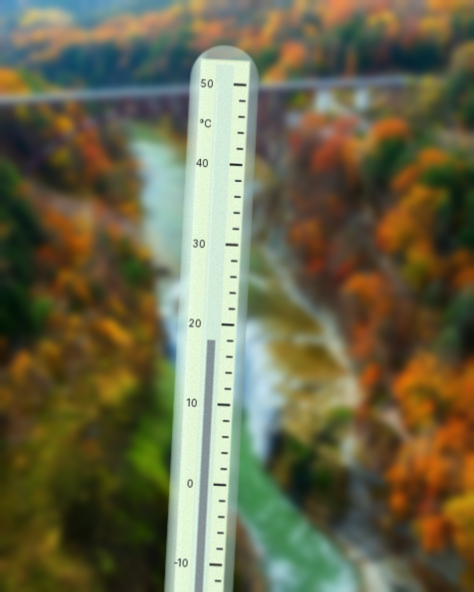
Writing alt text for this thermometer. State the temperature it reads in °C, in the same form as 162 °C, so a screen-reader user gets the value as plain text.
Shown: 18 °C
